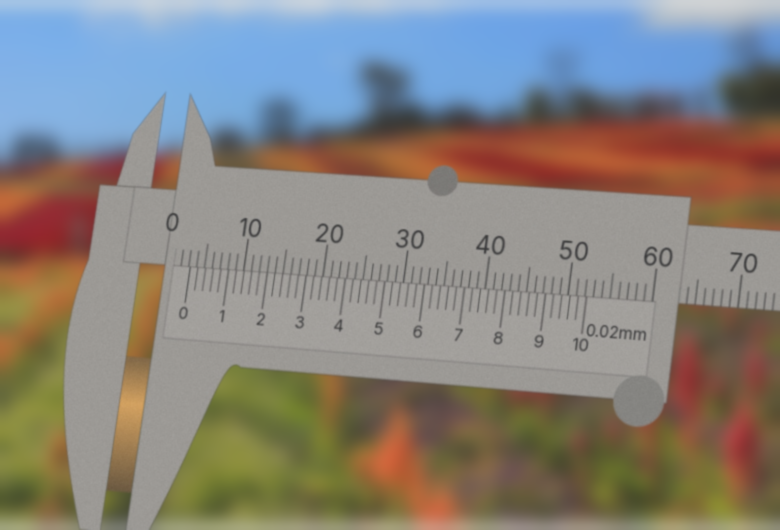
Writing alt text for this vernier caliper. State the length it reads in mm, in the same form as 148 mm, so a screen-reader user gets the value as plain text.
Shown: 3.2 mm
